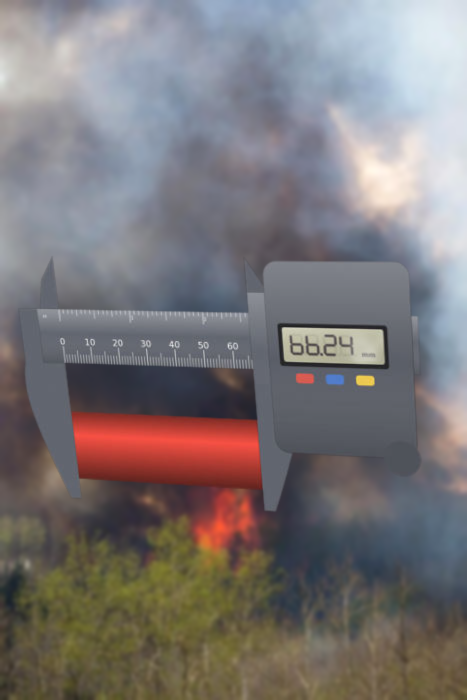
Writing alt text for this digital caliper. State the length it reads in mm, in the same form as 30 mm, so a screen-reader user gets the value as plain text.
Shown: 66.24 mm
